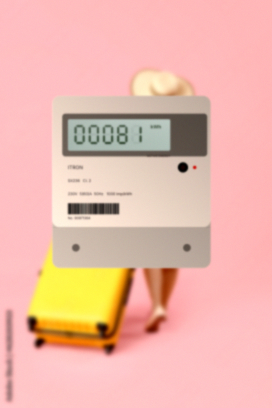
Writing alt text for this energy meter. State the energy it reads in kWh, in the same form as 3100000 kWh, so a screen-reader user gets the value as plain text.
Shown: 81 kWh
